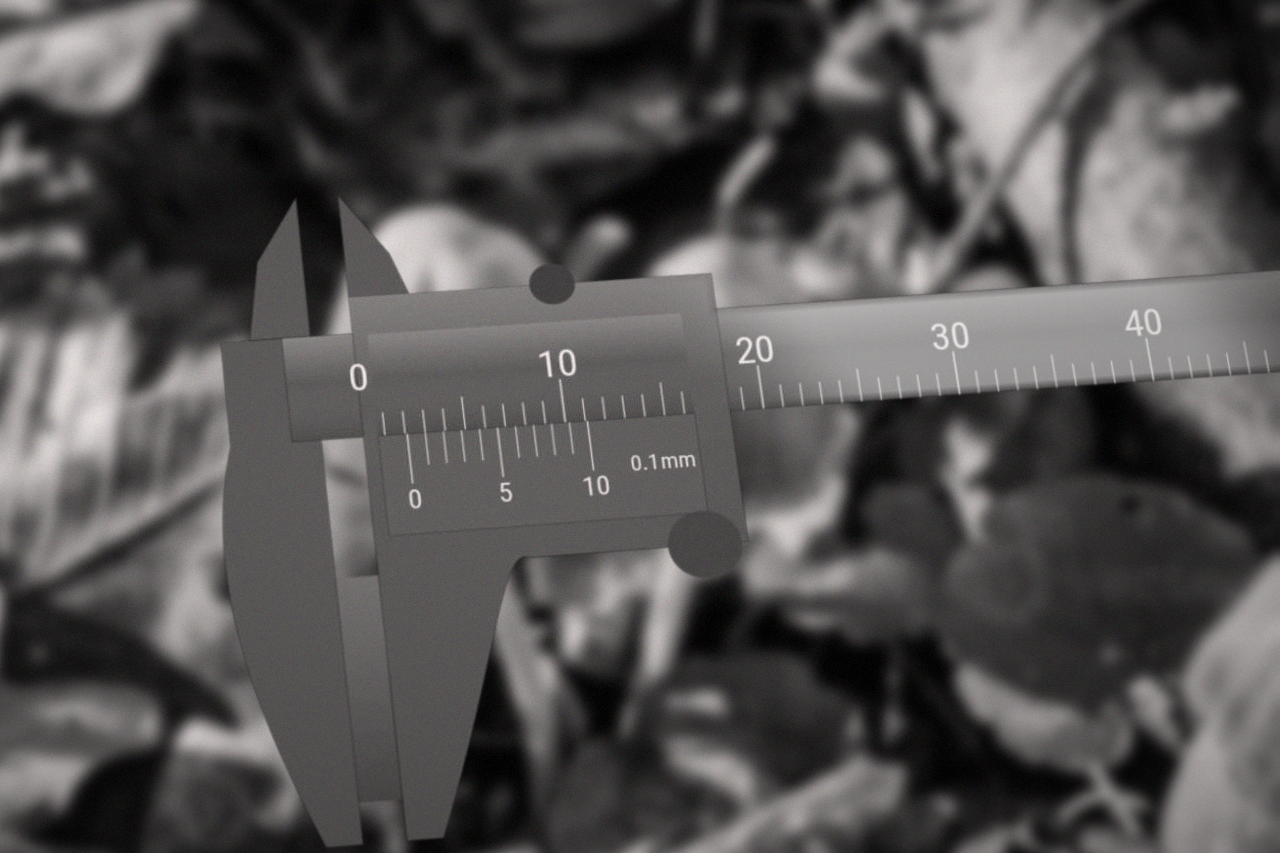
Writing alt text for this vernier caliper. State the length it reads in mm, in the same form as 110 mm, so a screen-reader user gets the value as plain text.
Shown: 2.1 mm
